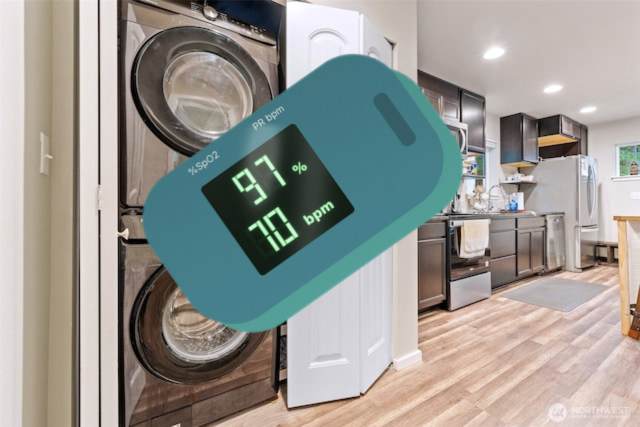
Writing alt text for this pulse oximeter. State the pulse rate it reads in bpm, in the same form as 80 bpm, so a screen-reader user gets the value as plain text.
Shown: 70 bpm
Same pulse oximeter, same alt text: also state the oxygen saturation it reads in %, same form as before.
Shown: 97 %
